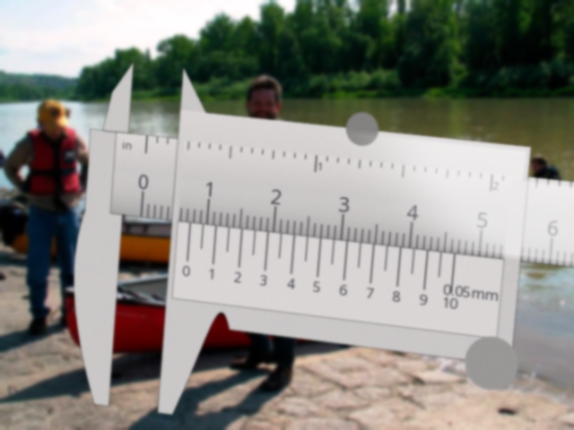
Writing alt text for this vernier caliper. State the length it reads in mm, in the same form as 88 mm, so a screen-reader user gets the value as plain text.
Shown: 7.5 mm
